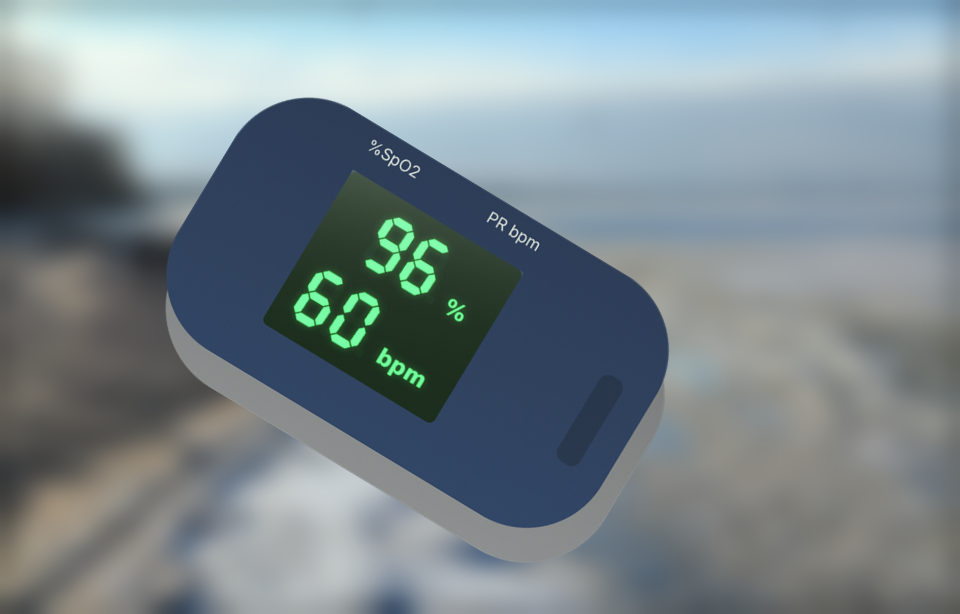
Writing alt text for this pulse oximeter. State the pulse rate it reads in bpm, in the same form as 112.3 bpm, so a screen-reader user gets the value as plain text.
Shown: 60 bpm
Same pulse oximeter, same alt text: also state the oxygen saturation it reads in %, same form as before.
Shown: 96 %
